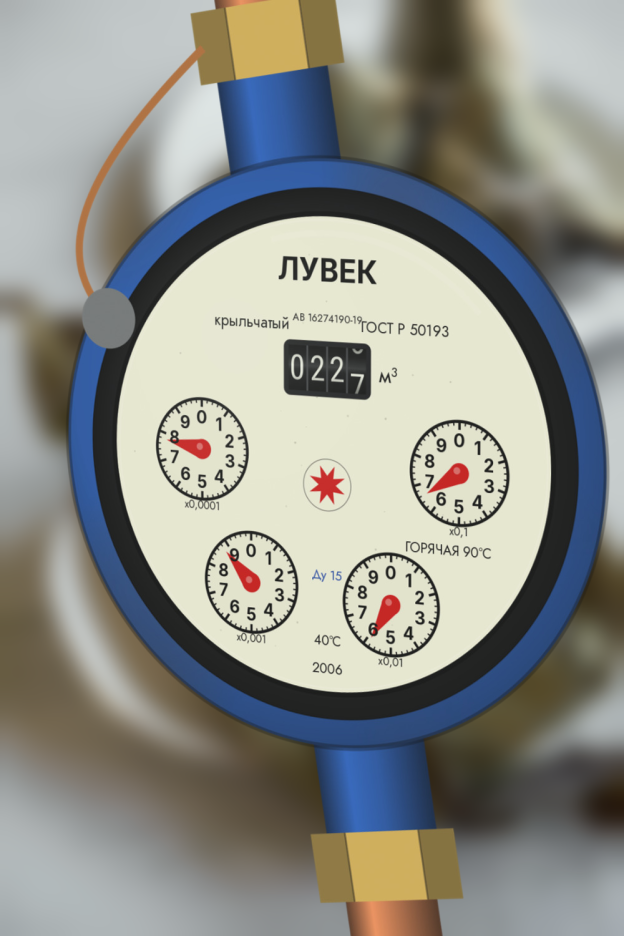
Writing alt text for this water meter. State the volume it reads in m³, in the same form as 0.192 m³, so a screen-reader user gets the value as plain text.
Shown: 226.6587 m³
